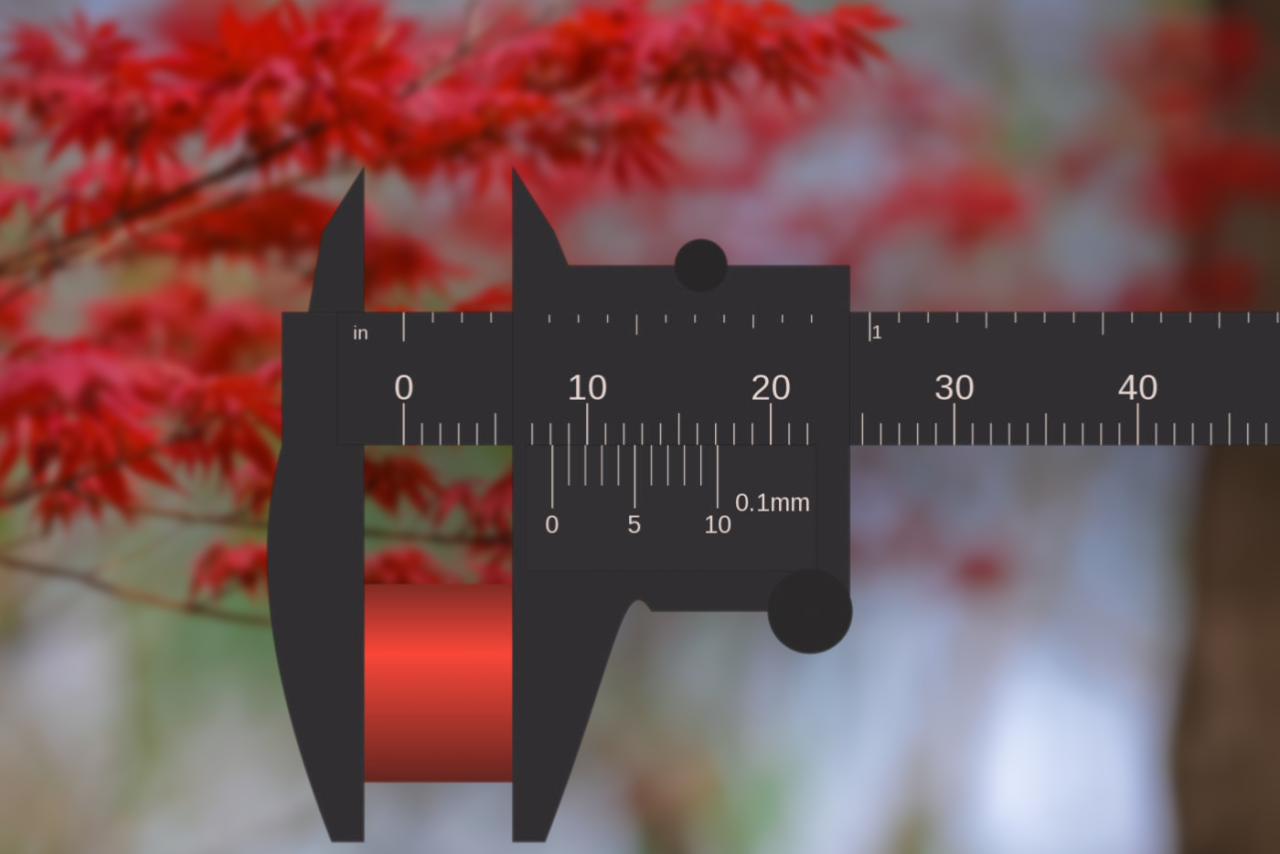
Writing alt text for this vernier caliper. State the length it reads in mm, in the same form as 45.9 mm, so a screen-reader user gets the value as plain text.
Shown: 8.1 mm
